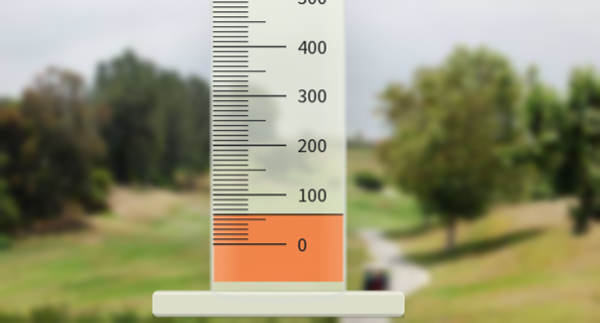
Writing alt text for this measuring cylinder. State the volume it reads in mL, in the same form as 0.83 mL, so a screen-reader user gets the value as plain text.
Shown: 60 mL
